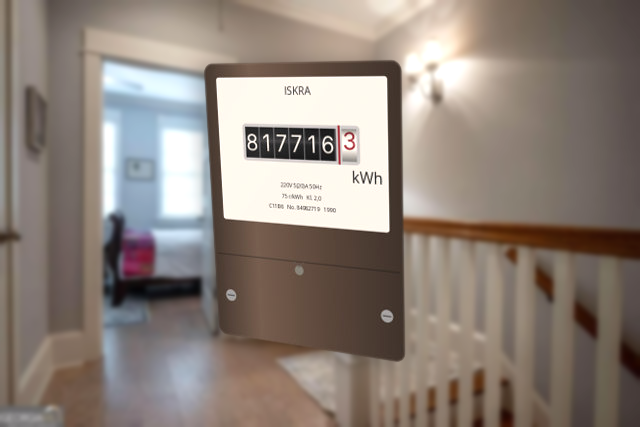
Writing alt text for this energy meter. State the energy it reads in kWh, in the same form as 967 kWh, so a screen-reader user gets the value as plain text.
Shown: 817716.3 kWh
